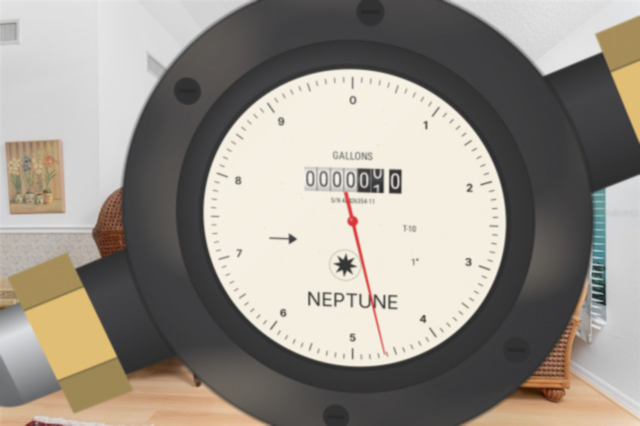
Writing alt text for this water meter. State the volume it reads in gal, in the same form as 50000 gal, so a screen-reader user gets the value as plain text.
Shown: 4.6 gal
